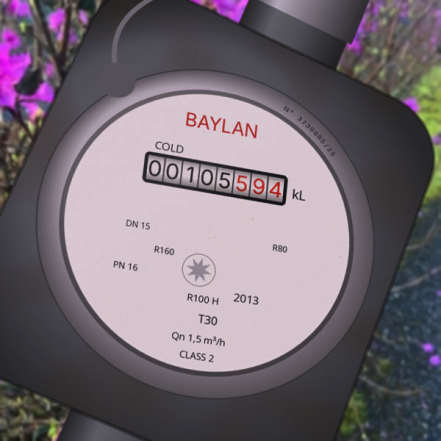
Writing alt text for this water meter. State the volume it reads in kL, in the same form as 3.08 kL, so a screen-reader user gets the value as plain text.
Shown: 105.594 kL
